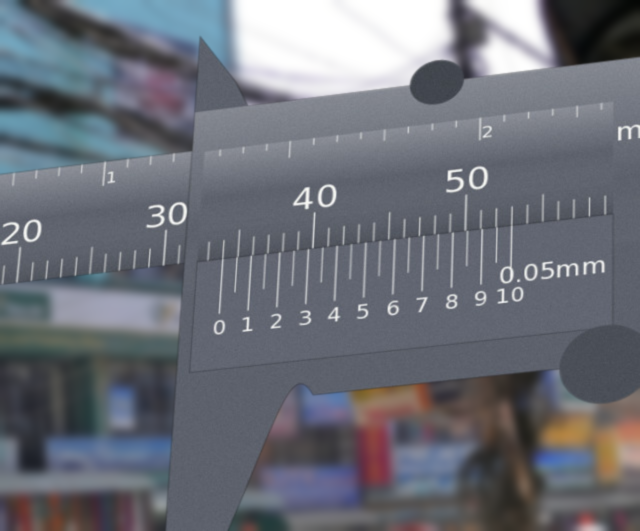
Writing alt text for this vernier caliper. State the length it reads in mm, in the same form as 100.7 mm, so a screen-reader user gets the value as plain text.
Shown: 34.0 mm
